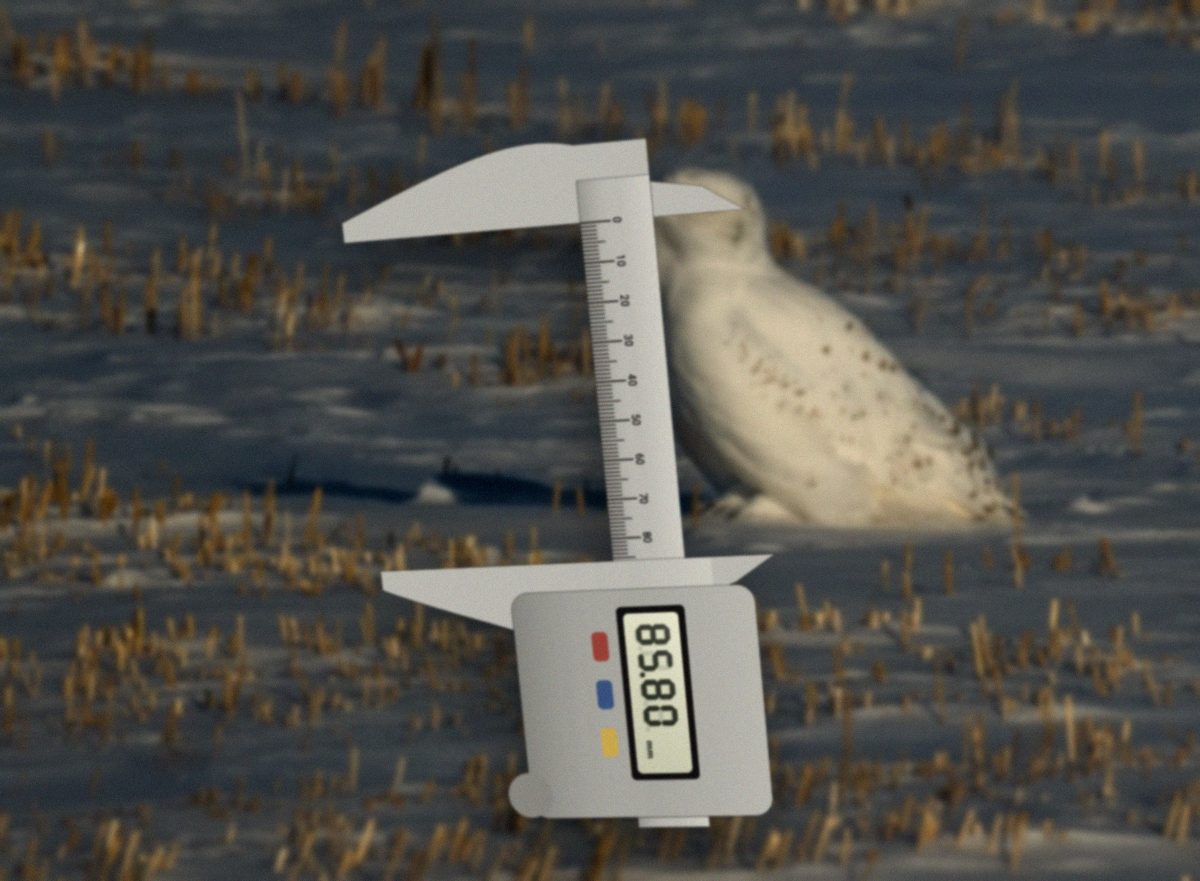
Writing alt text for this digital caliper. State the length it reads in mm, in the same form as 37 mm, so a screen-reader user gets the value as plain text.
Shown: 85.80 mm
